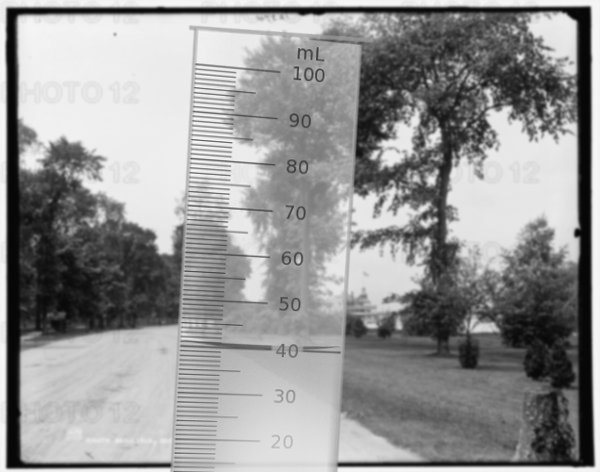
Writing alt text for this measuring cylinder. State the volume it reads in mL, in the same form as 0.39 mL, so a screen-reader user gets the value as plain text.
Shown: 40 mL
